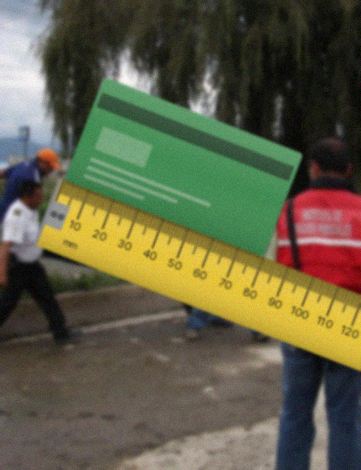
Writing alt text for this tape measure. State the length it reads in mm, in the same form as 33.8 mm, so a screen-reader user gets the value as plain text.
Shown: 80 mm
